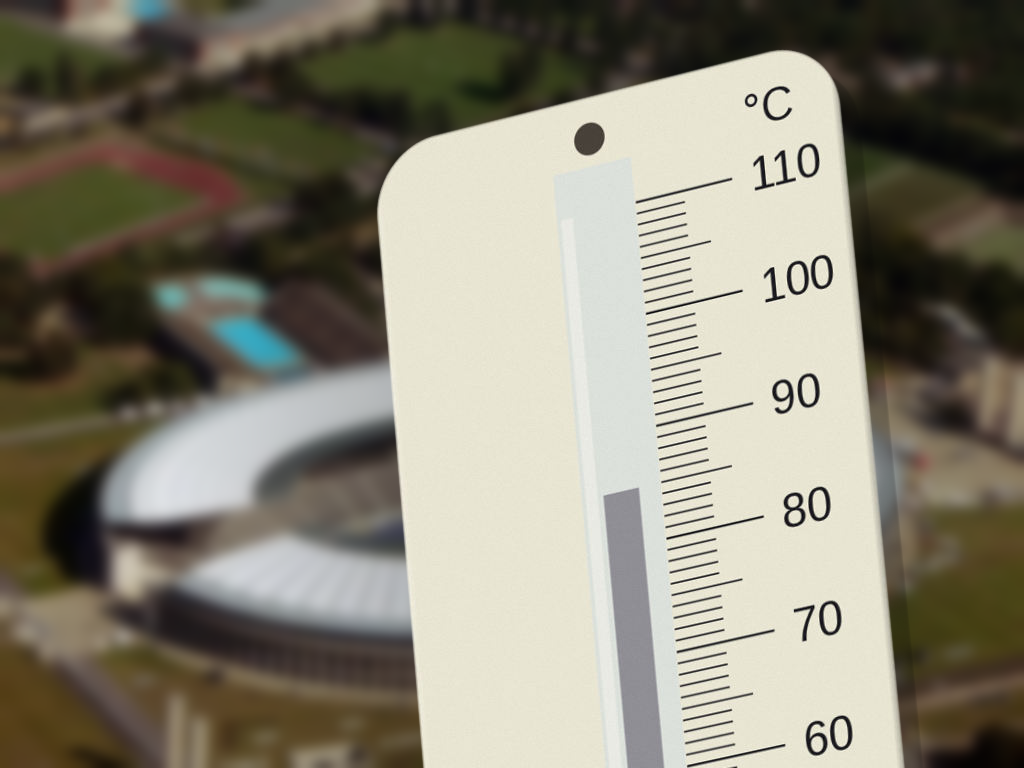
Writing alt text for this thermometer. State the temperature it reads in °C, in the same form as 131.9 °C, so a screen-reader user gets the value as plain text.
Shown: 85 °C
